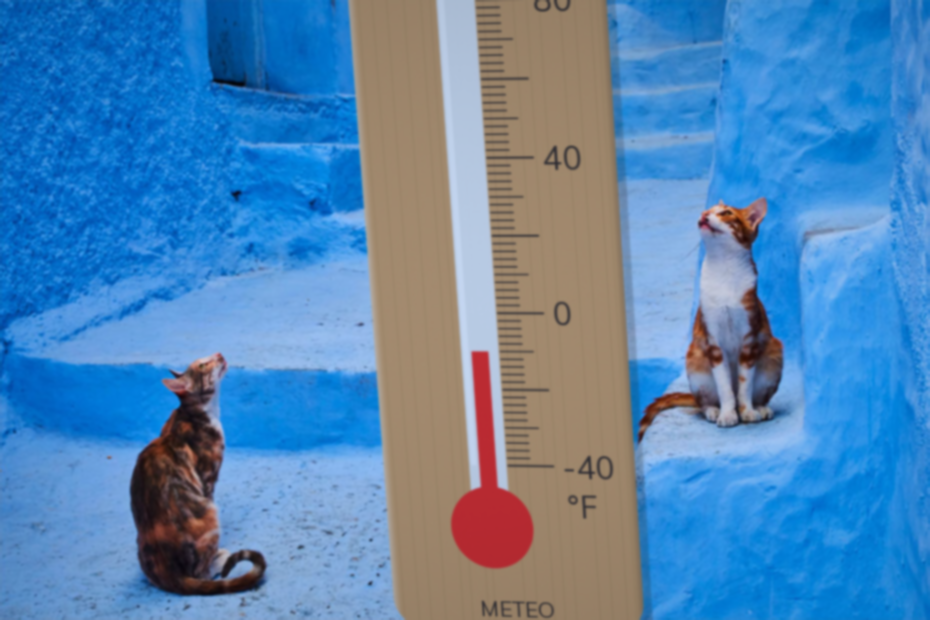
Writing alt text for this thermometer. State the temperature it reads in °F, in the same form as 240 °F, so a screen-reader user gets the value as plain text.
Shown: -10 °F
